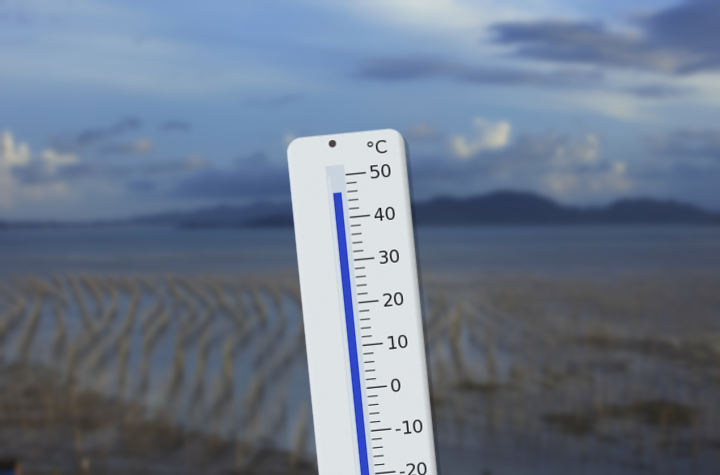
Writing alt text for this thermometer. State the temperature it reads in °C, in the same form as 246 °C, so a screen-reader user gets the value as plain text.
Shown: 46 °C
